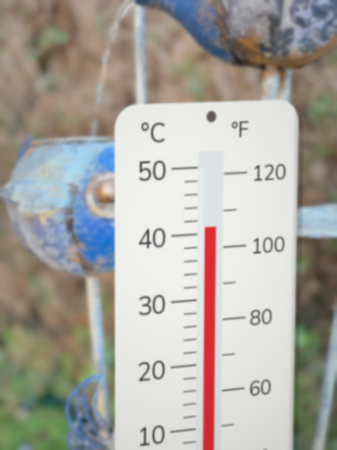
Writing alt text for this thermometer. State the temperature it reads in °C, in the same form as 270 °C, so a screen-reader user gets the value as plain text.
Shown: 41 °C
